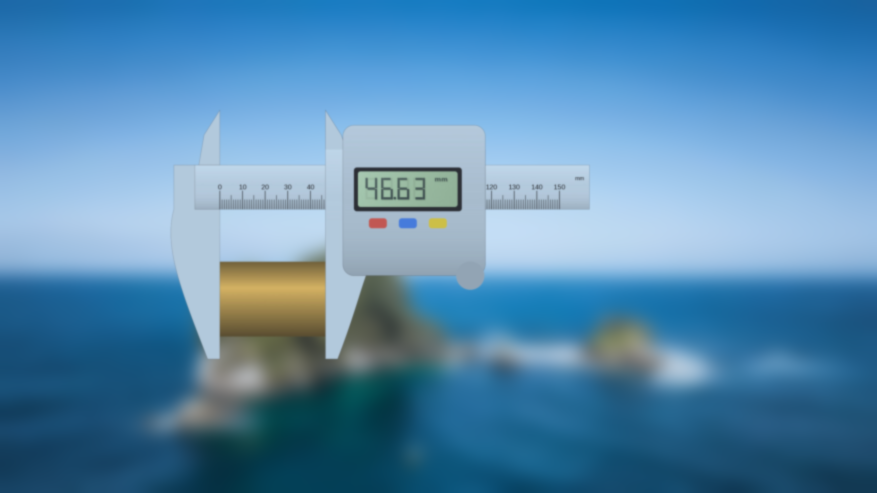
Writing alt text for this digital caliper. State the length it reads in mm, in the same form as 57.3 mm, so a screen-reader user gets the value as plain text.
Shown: 46.63 mm
